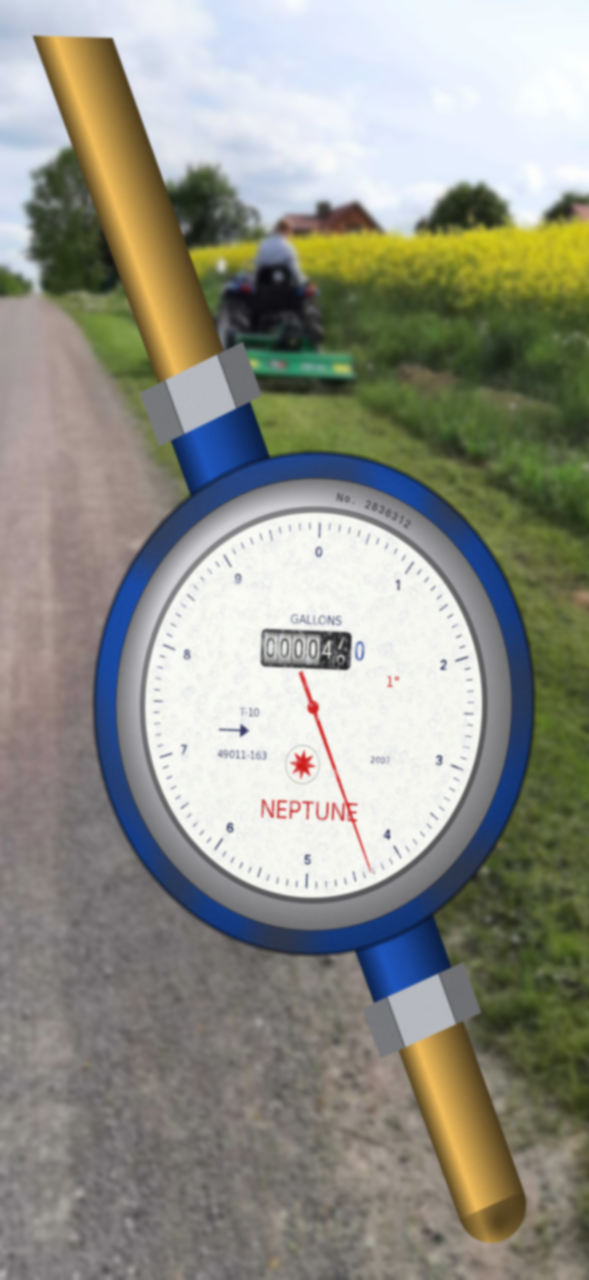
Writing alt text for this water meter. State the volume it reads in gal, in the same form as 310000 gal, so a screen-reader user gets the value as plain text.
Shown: 474.3 gal
